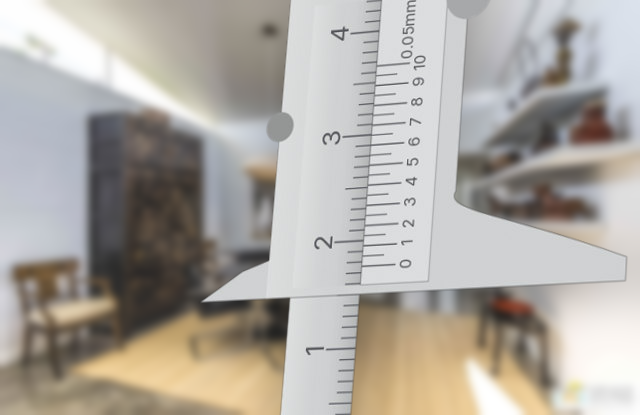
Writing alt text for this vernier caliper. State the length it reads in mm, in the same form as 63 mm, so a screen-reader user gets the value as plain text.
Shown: 17.6 mm
